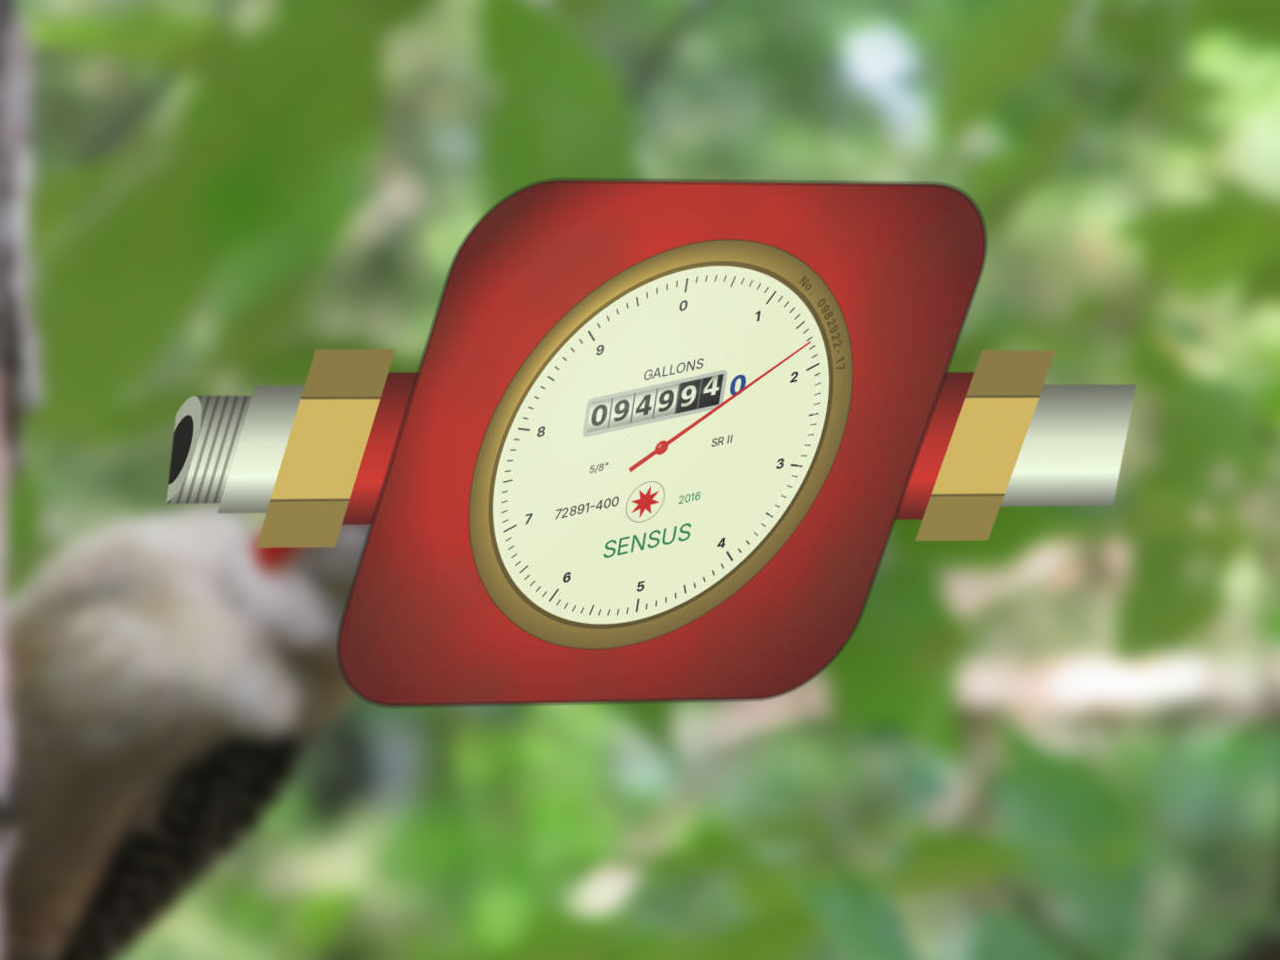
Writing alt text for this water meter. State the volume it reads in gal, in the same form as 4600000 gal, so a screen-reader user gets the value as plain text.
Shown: 949941.7 gal
